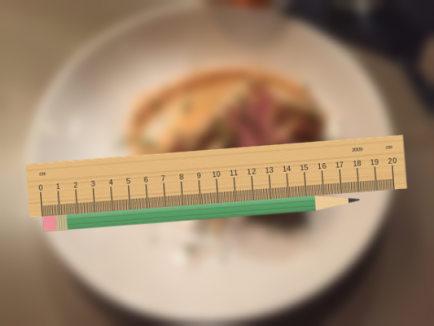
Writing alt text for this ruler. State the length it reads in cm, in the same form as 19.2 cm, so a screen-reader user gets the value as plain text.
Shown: 18 cm
